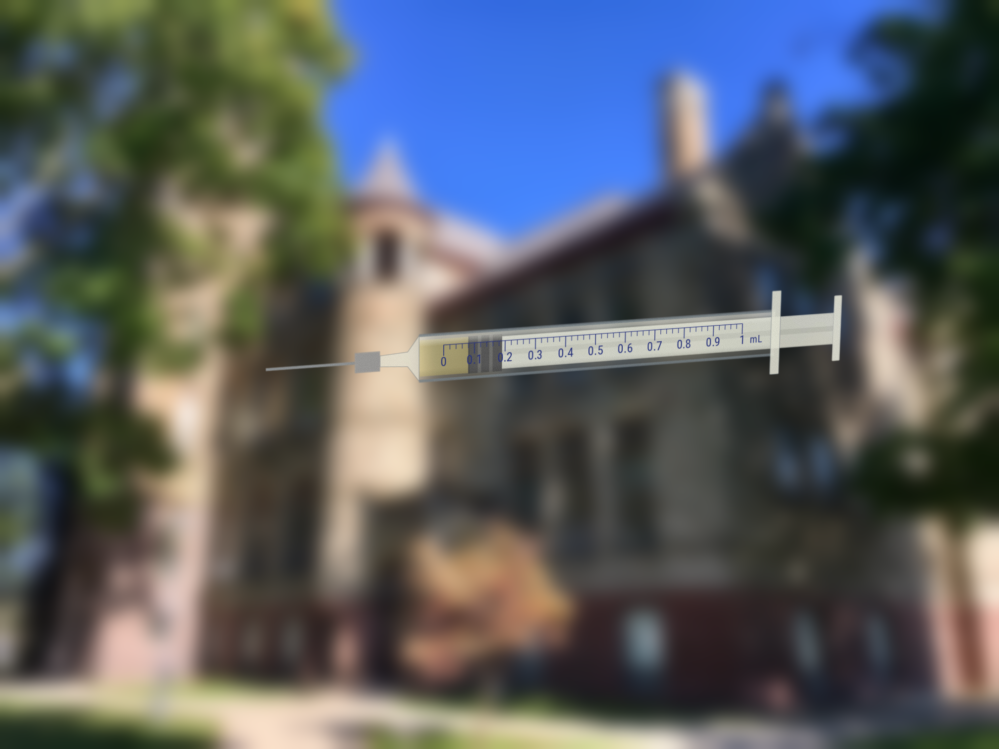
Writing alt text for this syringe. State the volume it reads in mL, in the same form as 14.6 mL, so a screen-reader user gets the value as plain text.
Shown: 0.08 mL
